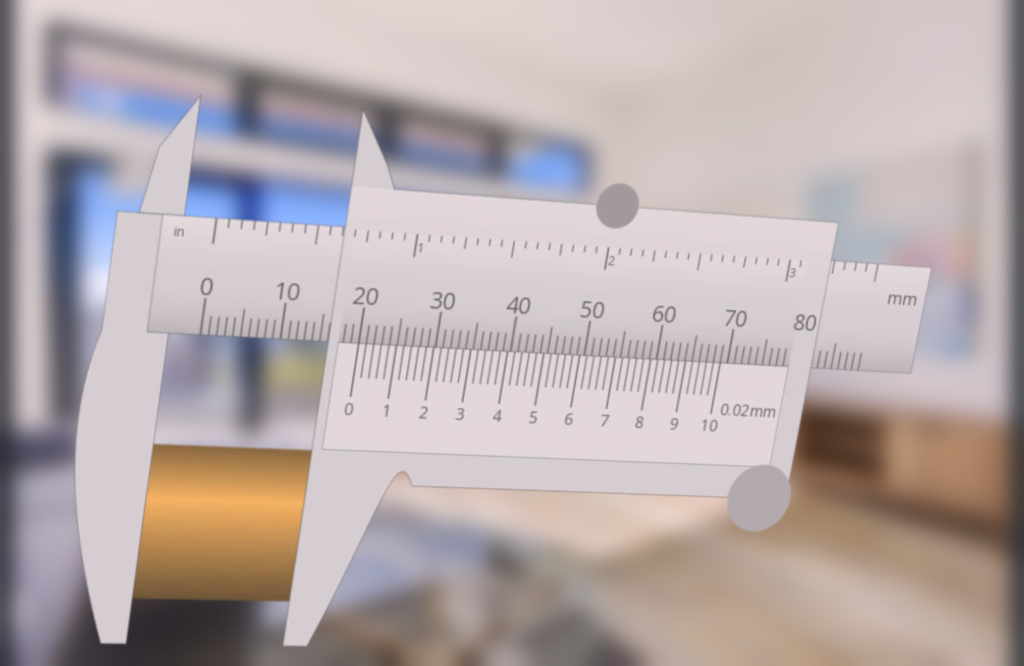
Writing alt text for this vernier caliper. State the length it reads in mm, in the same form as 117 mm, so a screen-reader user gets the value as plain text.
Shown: 20.0 mm
